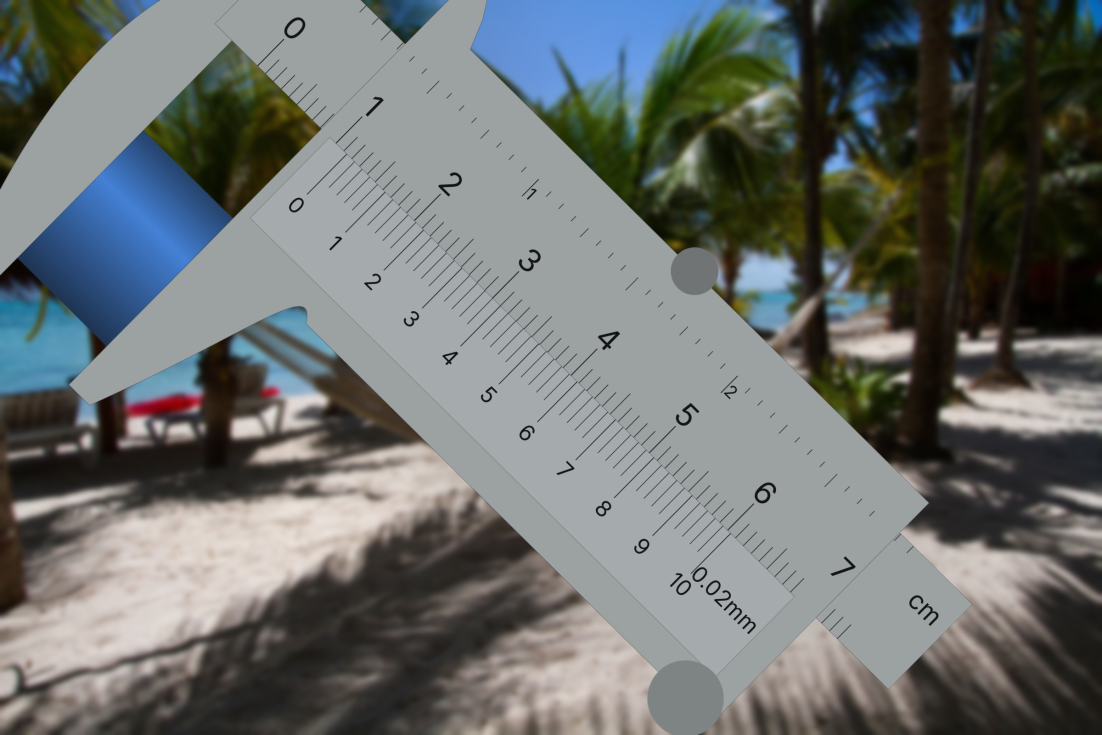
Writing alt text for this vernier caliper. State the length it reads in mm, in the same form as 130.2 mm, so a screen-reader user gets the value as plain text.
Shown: 11.4 mm
